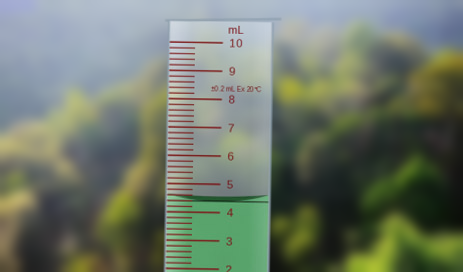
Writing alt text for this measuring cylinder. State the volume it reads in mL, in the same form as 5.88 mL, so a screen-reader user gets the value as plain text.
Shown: 4.4 mL
